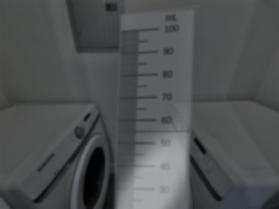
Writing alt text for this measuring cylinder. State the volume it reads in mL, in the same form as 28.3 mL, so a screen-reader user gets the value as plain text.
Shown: 55 mL
